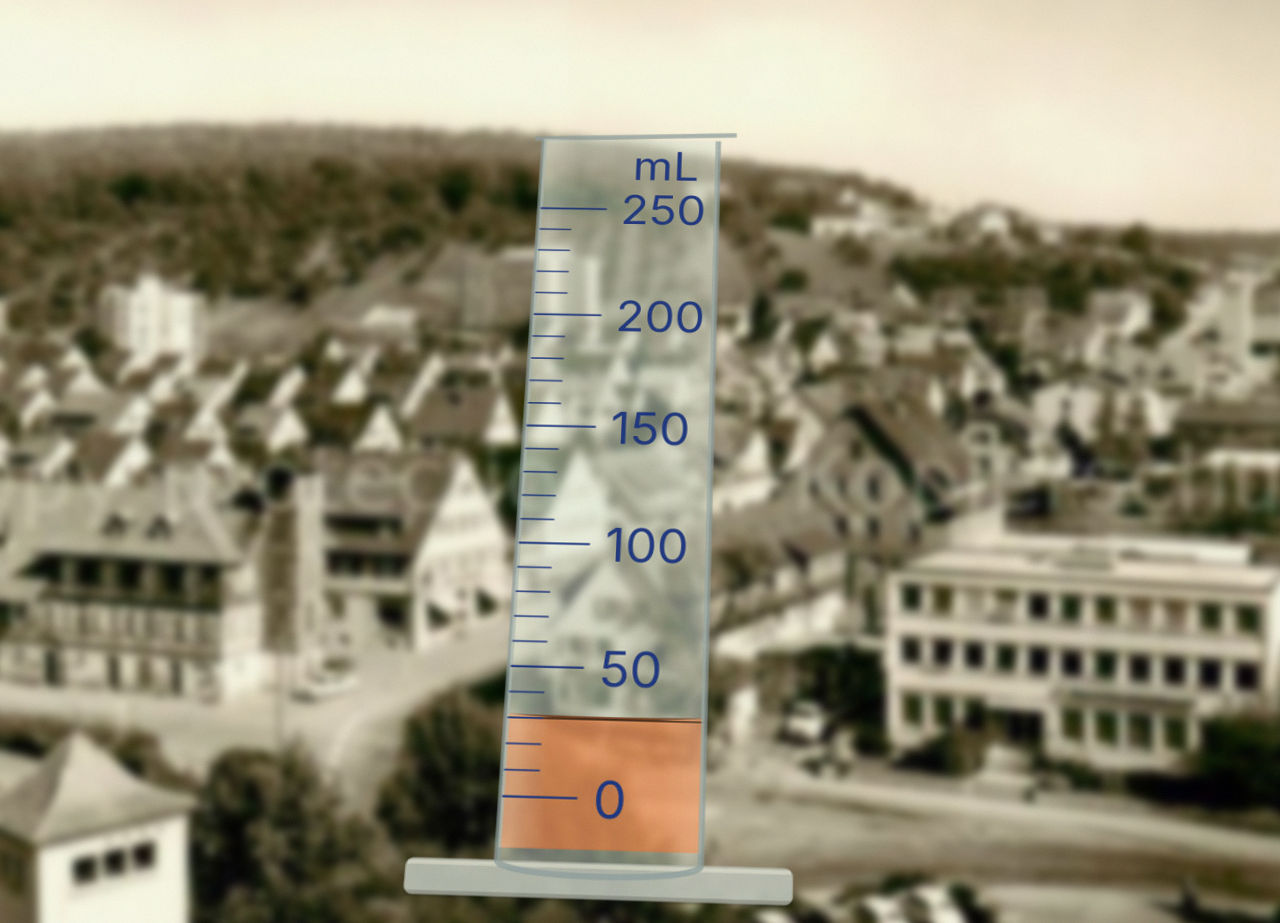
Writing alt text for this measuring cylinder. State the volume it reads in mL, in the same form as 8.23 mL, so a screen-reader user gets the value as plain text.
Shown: 30 mL
